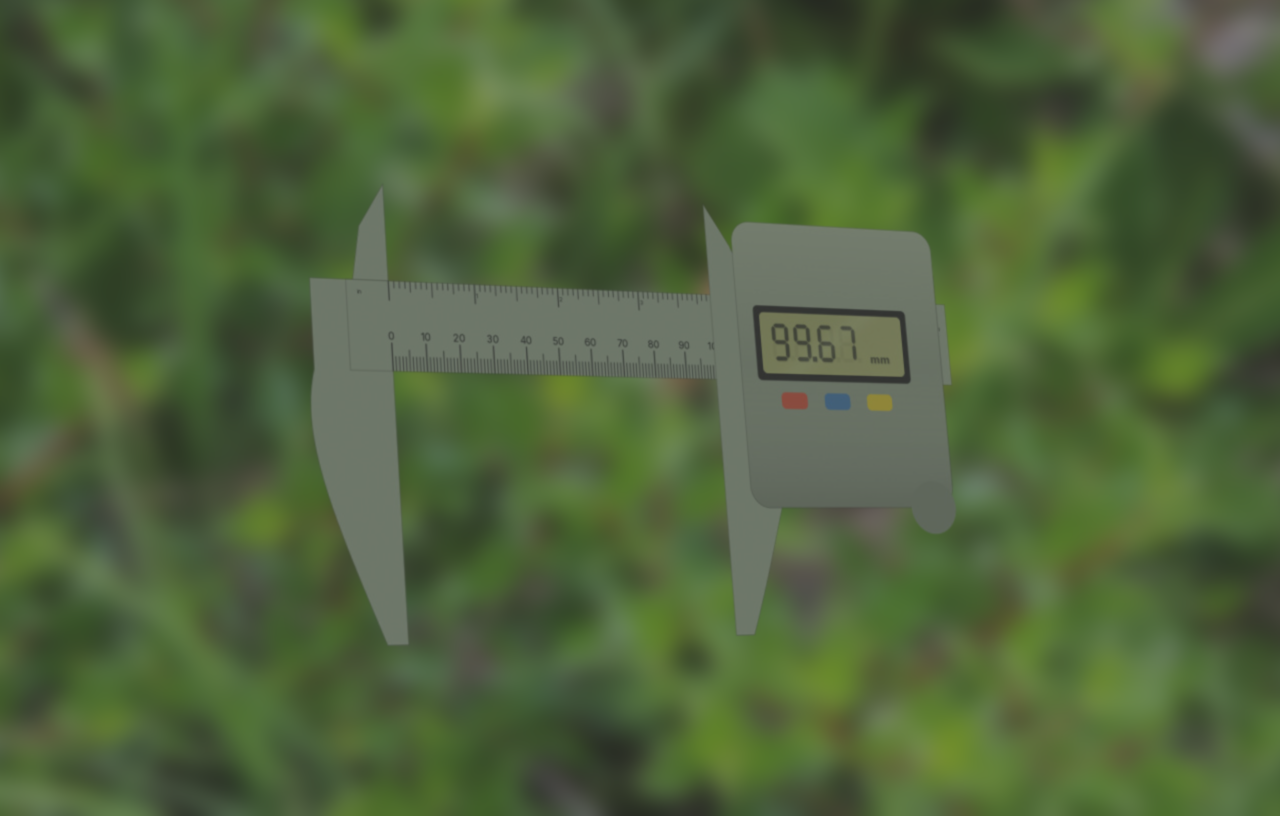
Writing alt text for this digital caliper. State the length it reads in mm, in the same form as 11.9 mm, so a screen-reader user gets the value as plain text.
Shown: 99.67 mm
